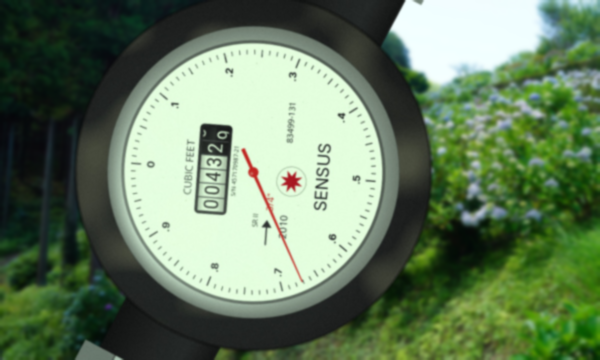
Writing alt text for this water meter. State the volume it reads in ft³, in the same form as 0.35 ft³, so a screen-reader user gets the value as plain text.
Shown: 4328.67 ft³
